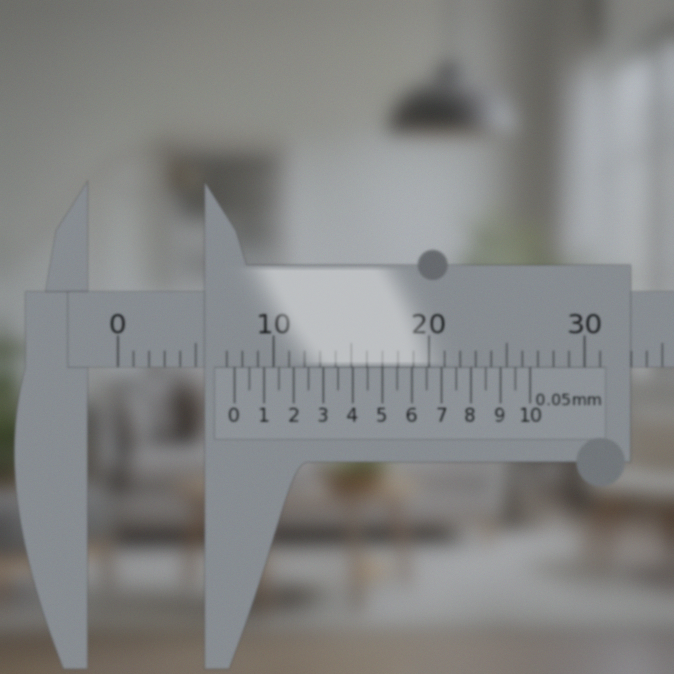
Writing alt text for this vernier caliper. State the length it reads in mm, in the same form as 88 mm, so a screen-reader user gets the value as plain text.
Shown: 7.5 mm
